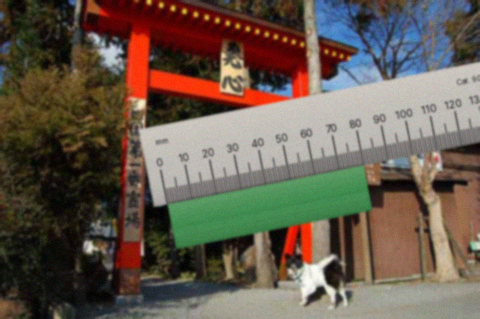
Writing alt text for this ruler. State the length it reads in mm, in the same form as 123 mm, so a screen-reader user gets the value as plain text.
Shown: 80 mm
